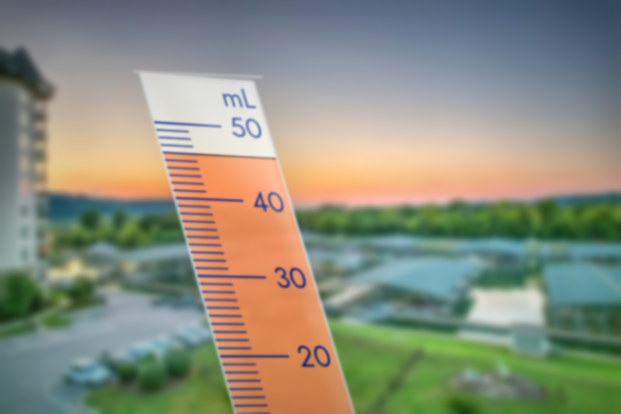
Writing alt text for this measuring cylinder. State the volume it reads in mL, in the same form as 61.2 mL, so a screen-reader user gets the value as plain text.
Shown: 46 mL
